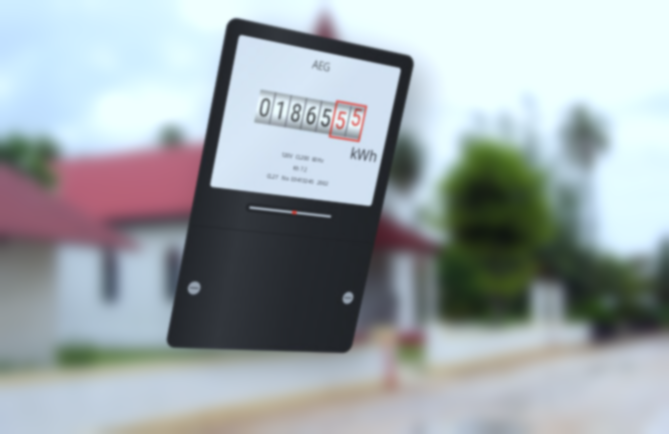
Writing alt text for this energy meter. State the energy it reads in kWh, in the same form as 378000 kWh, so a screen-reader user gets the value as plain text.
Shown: 1865.55 kWh
